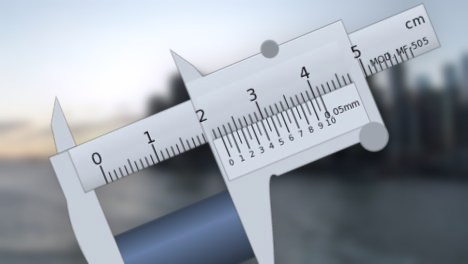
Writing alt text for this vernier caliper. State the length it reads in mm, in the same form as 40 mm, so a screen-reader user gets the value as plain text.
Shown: 22.0 mm
